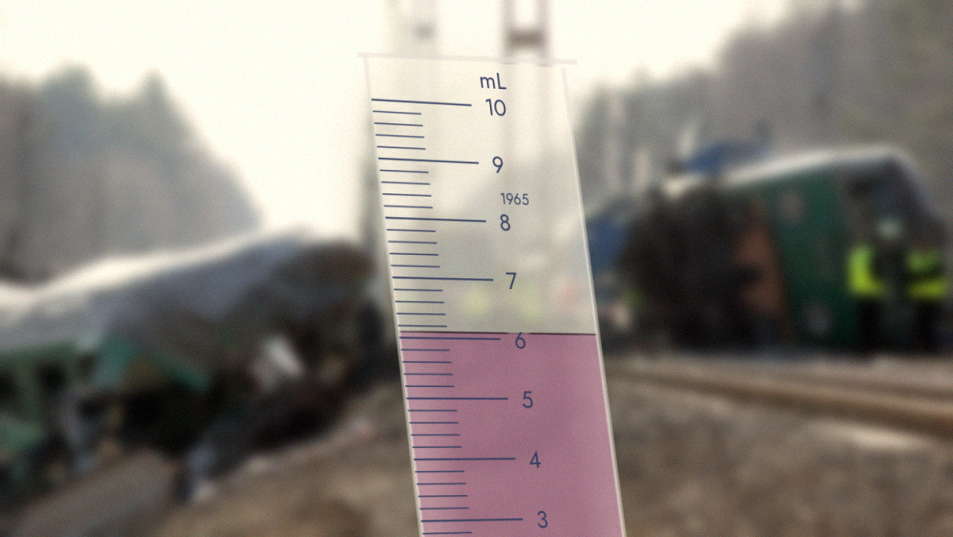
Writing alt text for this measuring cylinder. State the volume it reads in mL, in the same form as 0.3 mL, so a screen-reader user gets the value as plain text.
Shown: 6.1 mL
